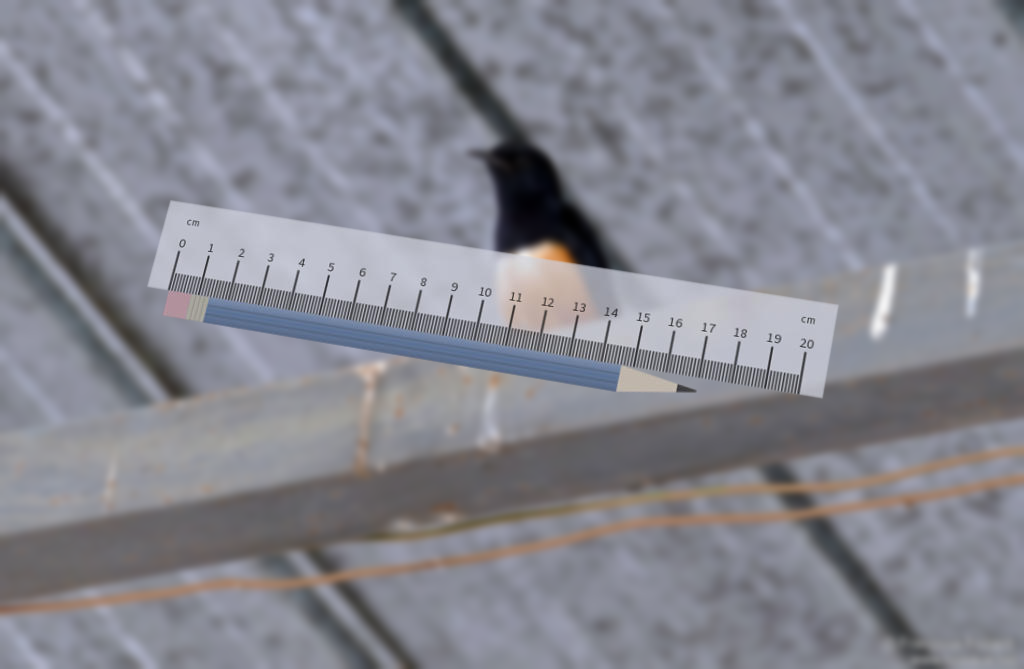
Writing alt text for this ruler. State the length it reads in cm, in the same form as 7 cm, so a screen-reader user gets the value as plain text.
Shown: 17 cm
